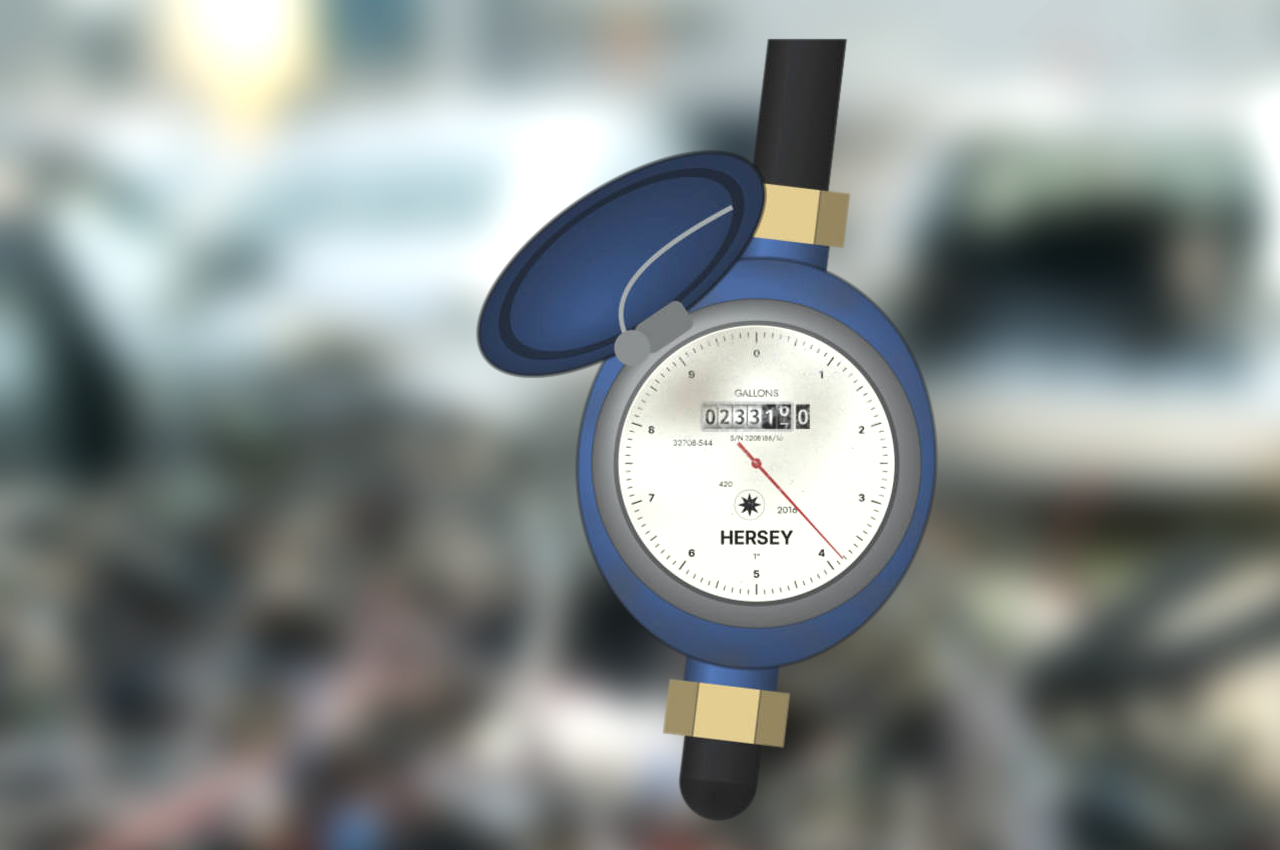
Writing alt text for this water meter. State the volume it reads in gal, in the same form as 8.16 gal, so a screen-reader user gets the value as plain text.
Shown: 233163.8 gal
